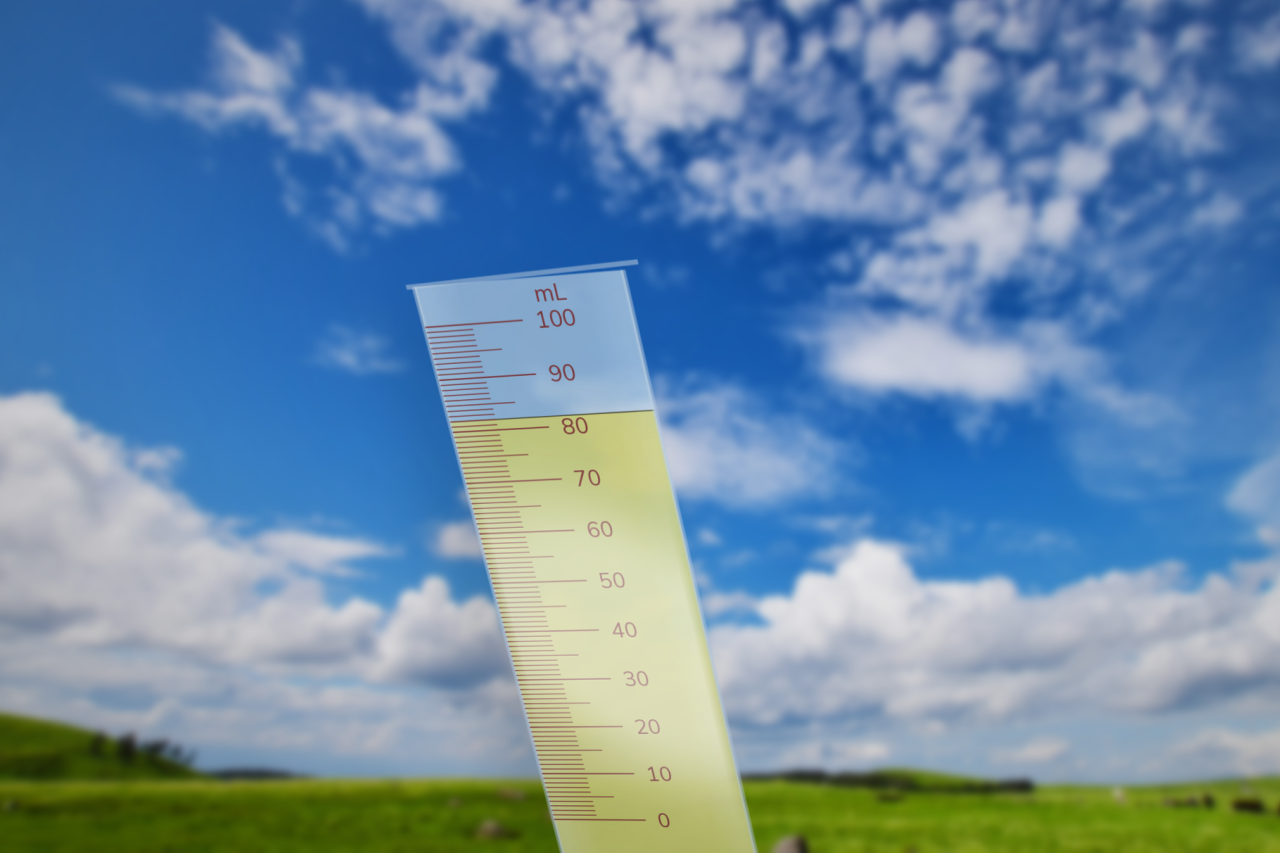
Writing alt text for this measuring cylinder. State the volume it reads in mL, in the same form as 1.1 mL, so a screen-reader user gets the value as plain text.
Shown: 82 mL
